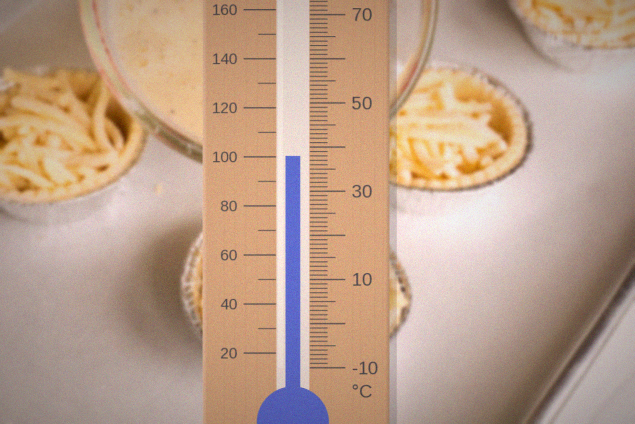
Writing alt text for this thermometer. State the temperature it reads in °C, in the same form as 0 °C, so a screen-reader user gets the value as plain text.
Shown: 38 °C
